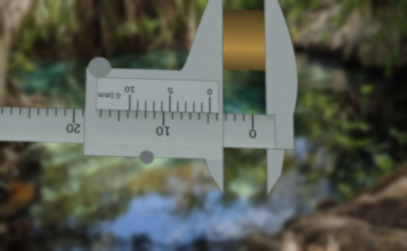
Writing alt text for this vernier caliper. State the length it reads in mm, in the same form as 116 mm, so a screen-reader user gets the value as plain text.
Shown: 4.8 mm
